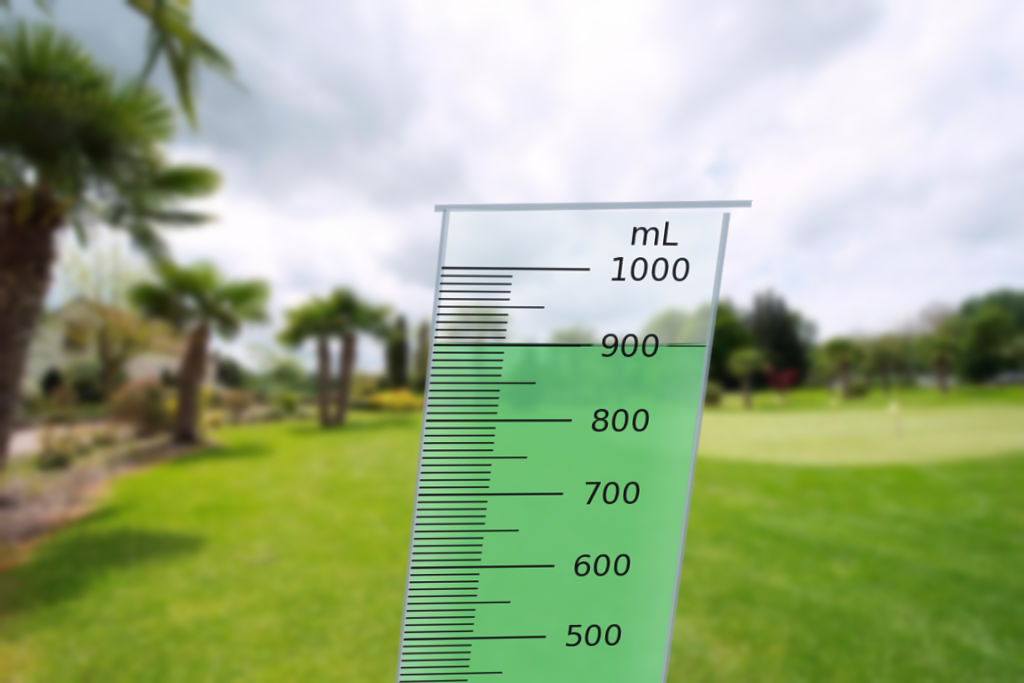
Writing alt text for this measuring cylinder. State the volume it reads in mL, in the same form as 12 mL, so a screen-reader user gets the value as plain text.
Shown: 900 mL
